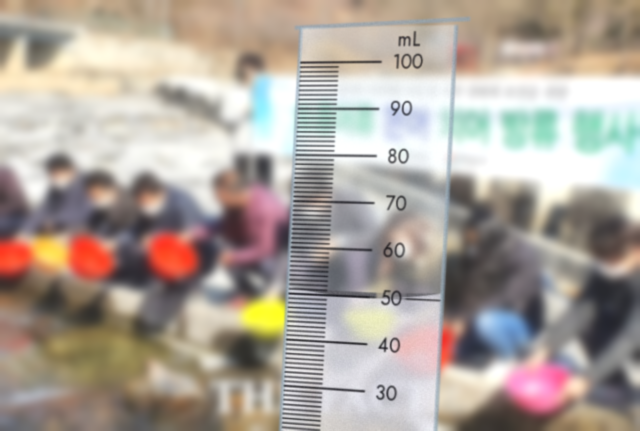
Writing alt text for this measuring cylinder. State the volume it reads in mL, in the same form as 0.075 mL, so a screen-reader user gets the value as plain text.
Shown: 50 mL
